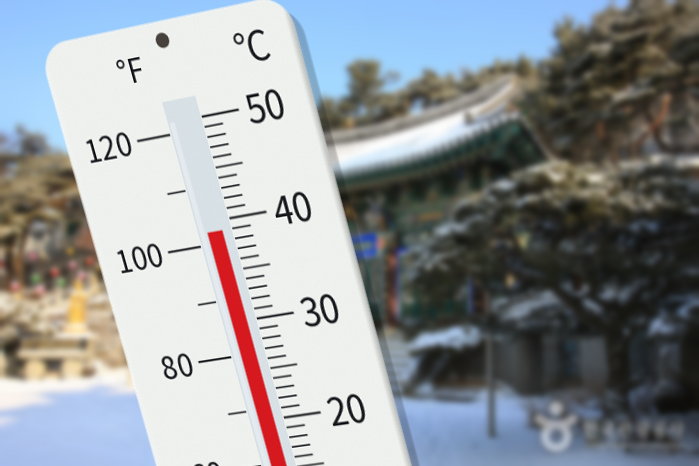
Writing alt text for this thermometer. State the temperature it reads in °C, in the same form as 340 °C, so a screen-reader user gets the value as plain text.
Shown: 39 °C
